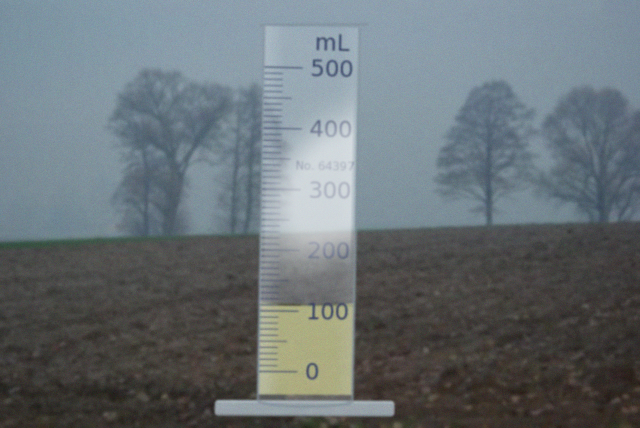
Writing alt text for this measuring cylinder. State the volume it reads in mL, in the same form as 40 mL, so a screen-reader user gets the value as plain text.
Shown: 110 mL
